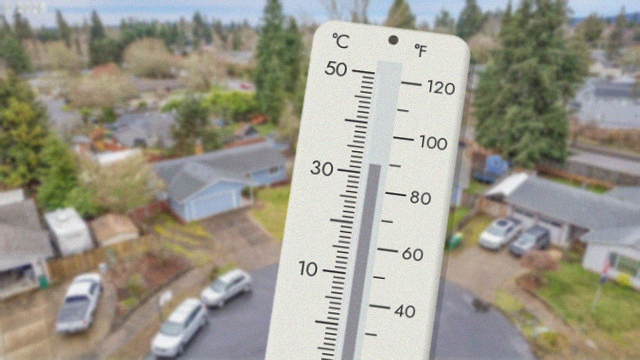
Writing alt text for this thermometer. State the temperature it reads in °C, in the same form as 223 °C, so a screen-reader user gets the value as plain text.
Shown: 32 °C
